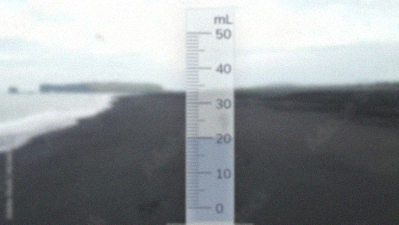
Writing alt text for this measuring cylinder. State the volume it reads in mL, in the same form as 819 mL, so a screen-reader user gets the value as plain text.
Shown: 20 mL
